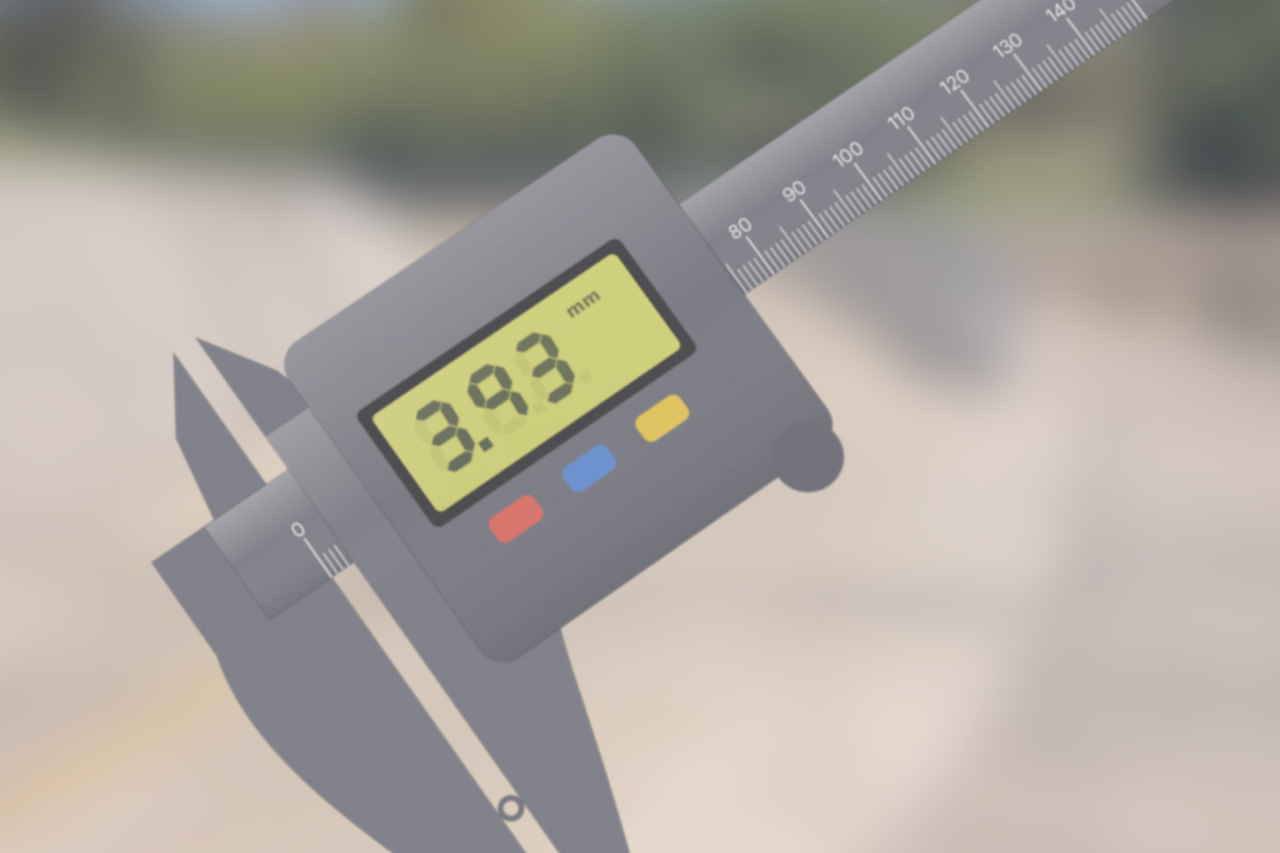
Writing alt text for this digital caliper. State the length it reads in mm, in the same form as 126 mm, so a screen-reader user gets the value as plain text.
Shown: 3.93 mm
